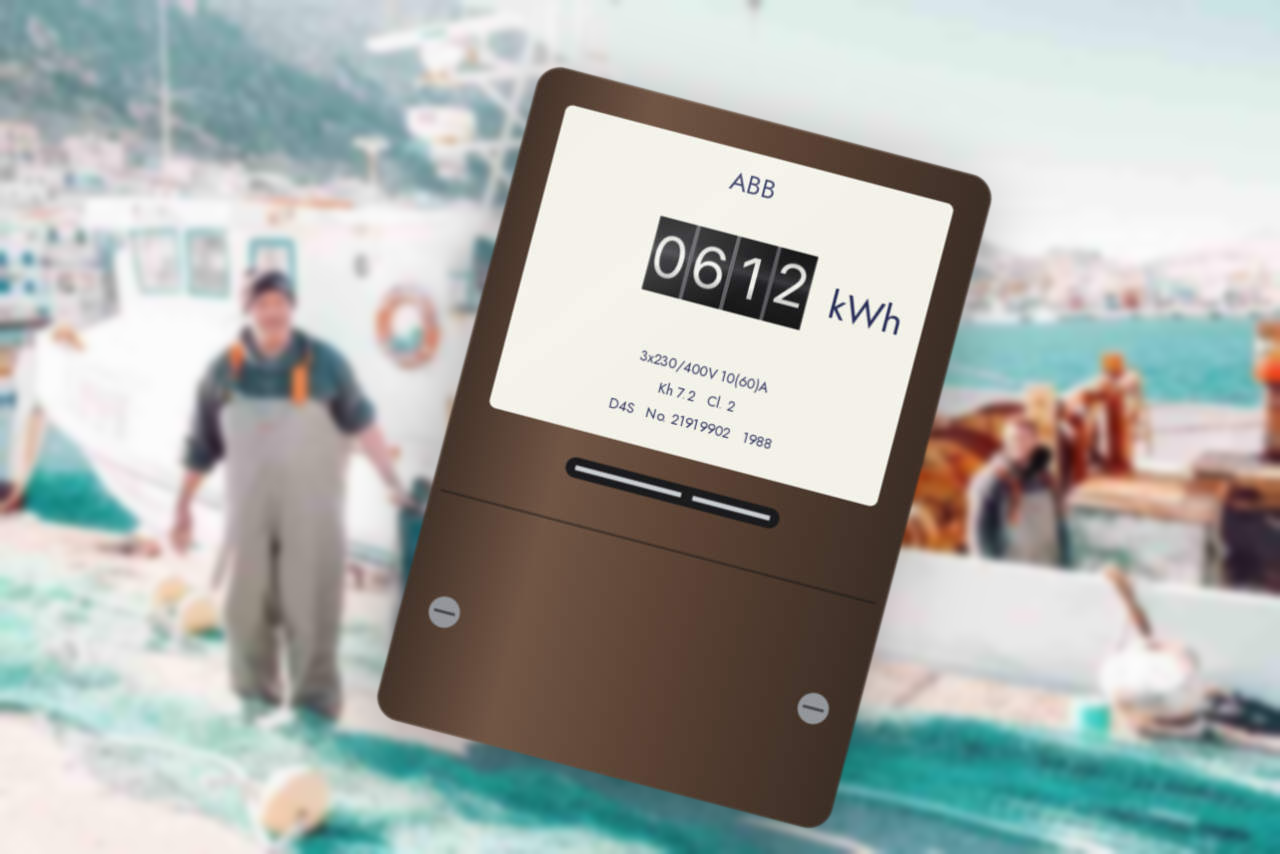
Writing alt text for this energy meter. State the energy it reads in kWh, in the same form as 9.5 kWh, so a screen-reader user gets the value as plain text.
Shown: 612 kWh
